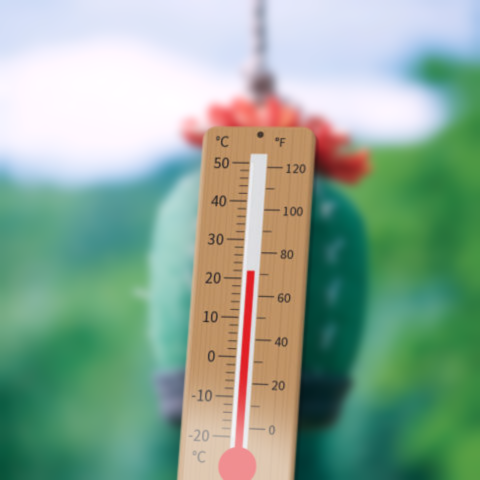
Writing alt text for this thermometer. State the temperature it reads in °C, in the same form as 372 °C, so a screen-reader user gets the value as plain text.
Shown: 22 °C
